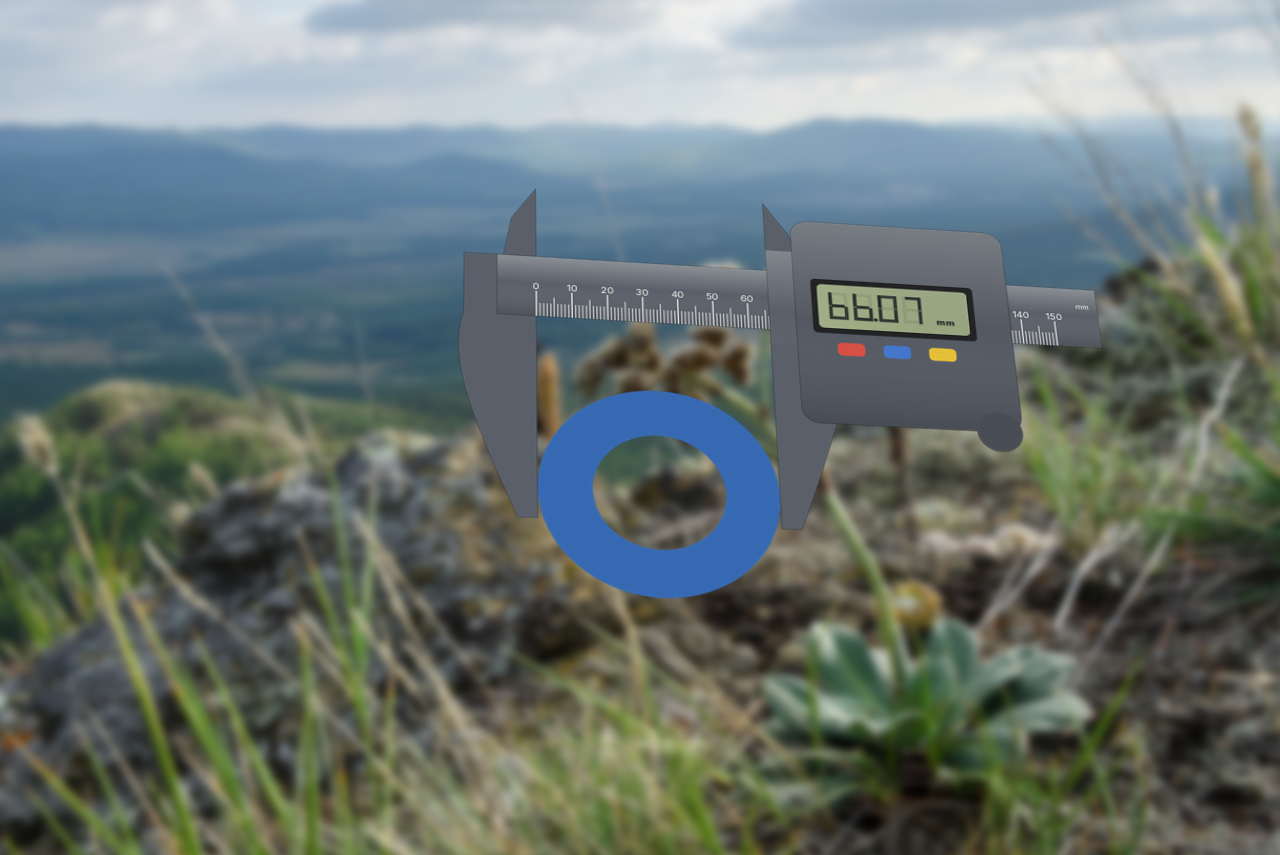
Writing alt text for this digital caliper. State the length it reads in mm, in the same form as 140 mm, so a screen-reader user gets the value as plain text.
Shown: 66.07 mm
